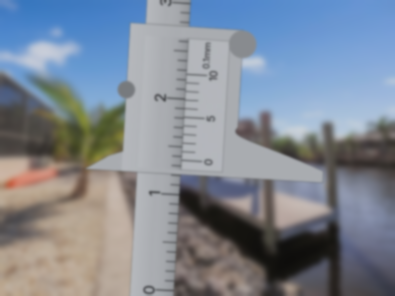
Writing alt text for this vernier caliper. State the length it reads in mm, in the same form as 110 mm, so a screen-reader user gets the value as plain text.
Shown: 13.6 mm
